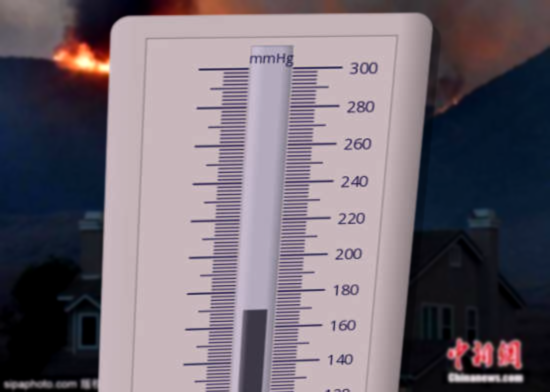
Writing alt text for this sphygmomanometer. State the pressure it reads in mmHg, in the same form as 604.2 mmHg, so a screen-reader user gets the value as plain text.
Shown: 170 mmHg
